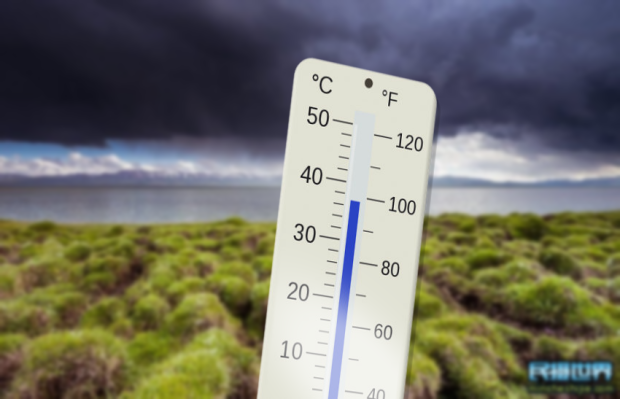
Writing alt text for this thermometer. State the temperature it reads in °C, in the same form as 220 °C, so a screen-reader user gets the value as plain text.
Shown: 37 °C
